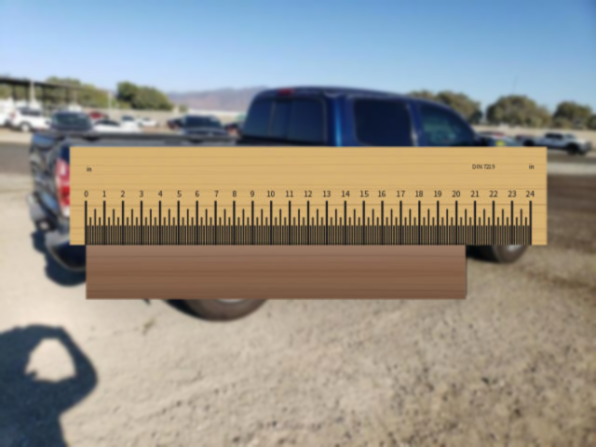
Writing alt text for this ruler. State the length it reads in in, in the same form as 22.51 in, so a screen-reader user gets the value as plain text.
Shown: 20.5 in
